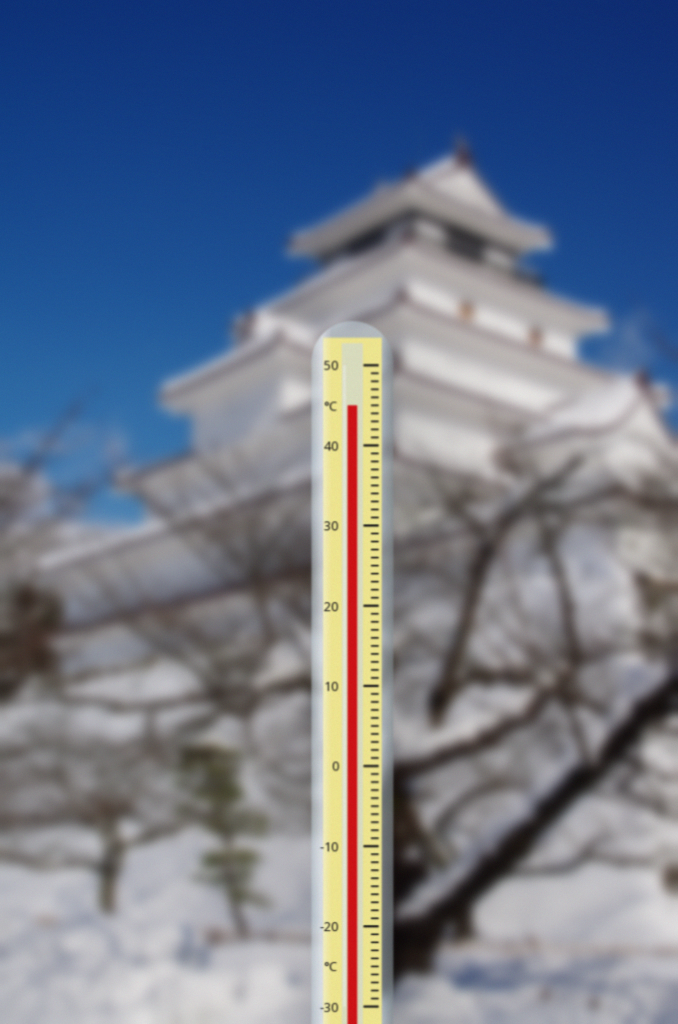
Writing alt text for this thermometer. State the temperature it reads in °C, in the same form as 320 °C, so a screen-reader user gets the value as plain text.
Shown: 45 °C
